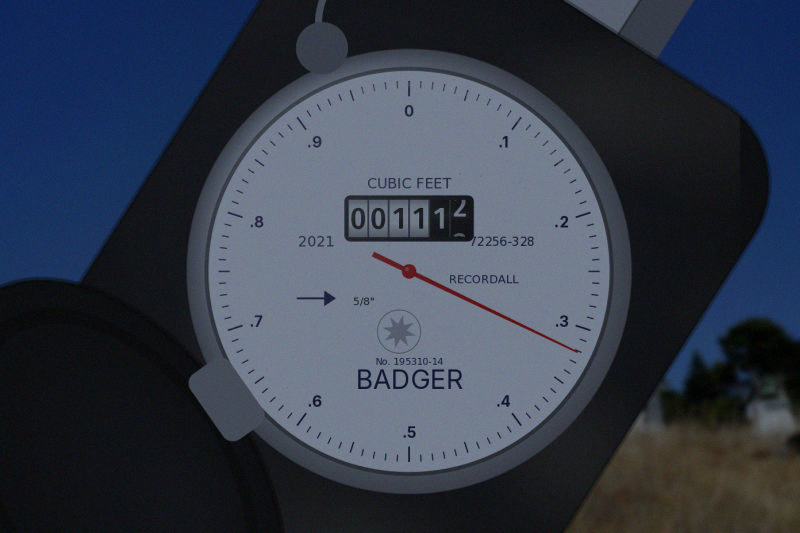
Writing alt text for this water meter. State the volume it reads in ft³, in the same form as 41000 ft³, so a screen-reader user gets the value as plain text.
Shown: 1112.32 ft³
